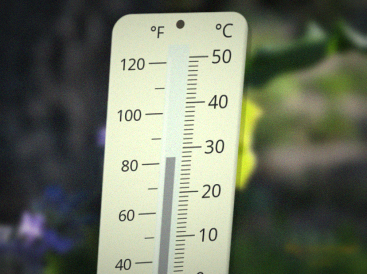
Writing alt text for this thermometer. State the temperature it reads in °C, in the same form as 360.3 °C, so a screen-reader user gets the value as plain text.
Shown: 28 °C
